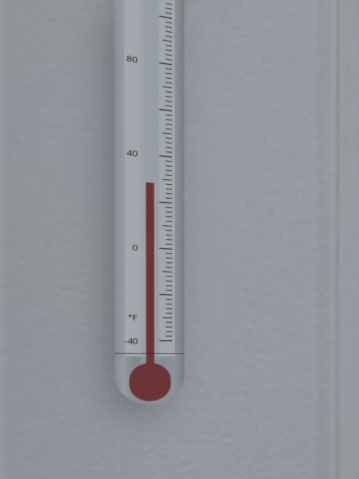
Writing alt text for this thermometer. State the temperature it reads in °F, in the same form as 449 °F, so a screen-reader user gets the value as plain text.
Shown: 28 °F
